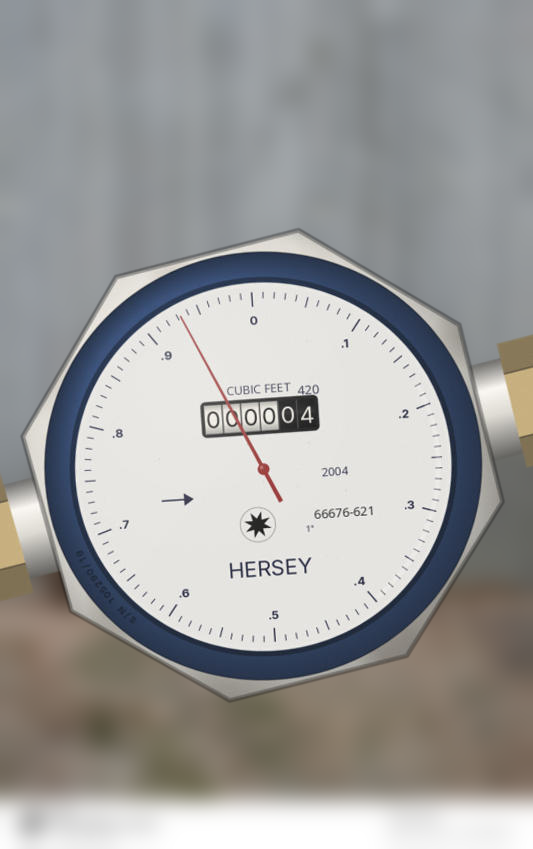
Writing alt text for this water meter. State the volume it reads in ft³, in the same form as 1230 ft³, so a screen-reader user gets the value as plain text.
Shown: 3.93 ft³
